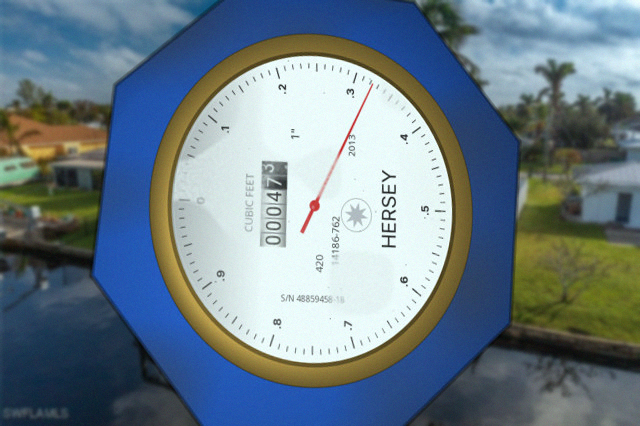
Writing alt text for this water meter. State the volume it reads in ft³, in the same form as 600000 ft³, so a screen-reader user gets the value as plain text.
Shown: 473.32 ft³
